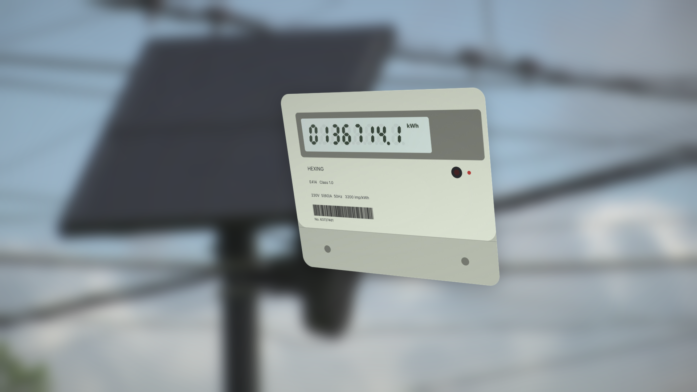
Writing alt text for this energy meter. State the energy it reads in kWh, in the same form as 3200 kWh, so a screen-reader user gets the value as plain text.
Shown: 136714.1 kWh
